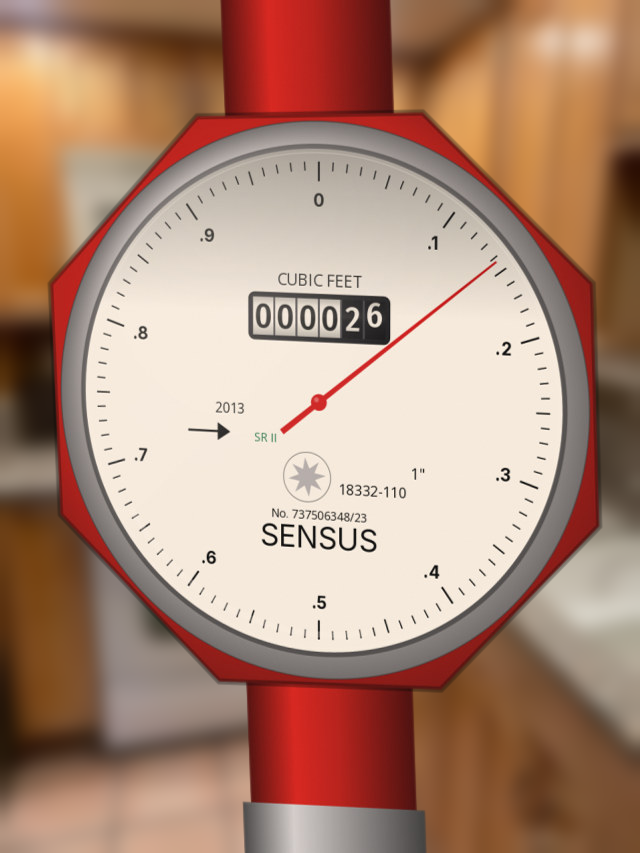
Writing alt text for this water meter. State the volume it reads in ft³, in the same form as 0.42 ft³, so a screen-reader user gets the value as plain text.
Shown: 26.14 ft³
